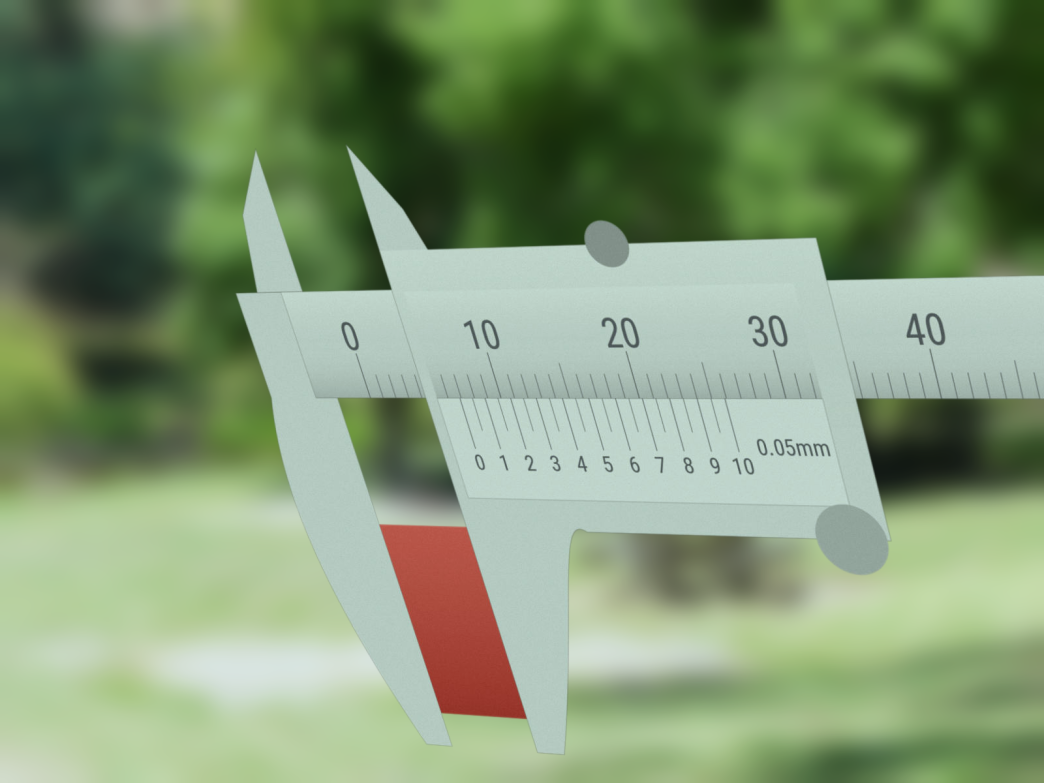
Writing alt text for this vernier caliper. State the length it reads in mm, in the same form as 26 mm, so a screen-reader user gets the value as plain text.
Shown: 6.9 mm
